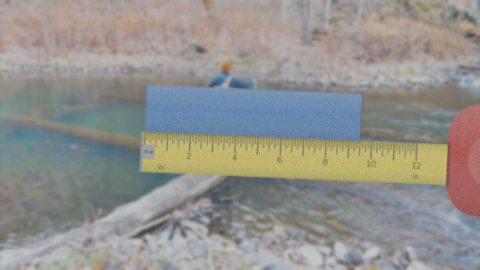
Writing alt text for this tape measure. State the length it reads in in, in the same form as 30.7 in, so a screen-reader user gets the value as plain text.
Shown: 9.5 in
